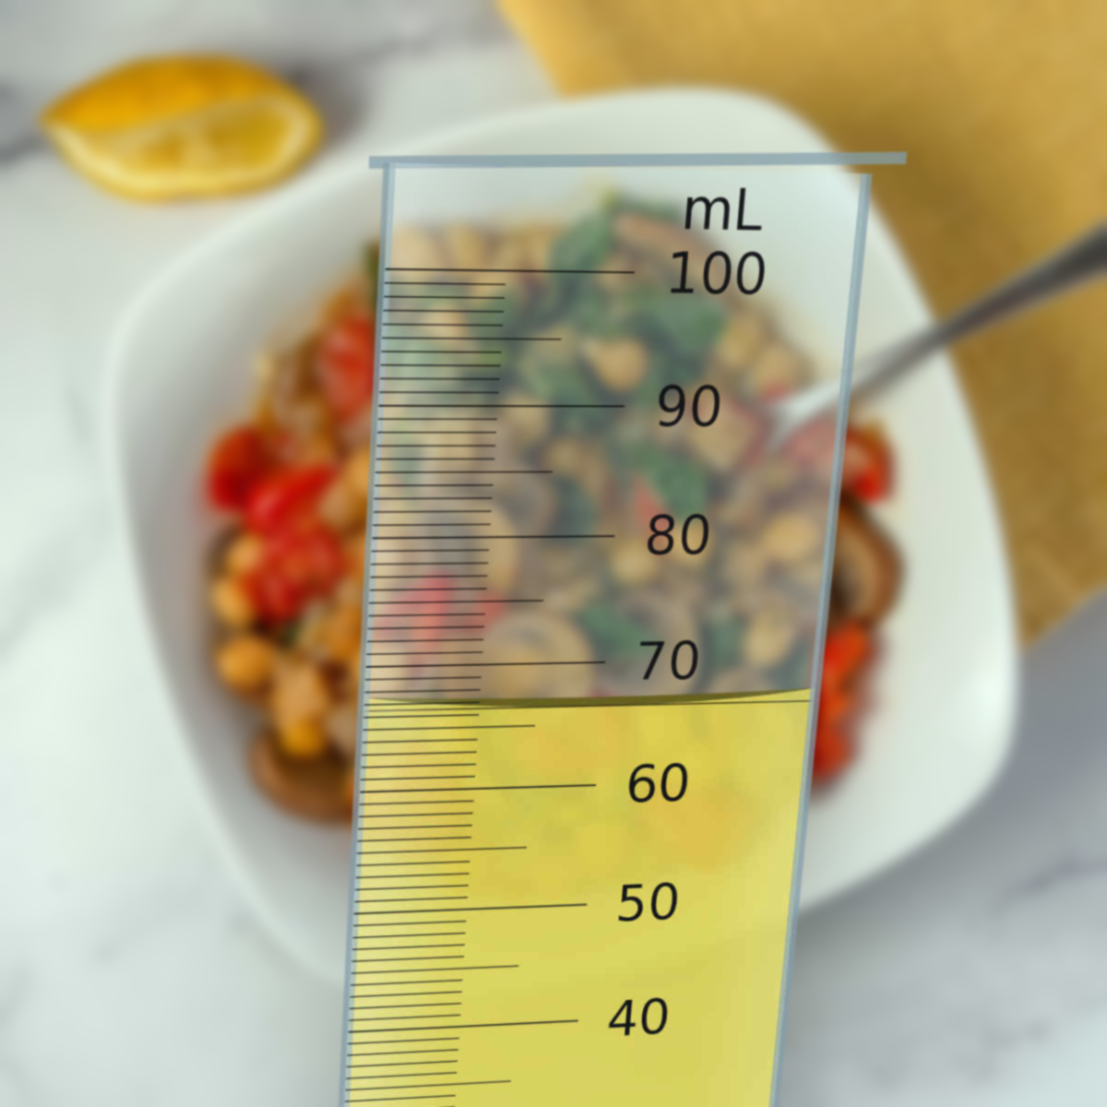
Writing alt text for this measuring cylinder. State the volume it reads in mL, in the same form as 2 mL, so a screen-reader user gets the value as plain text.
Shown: 66.5 mL
